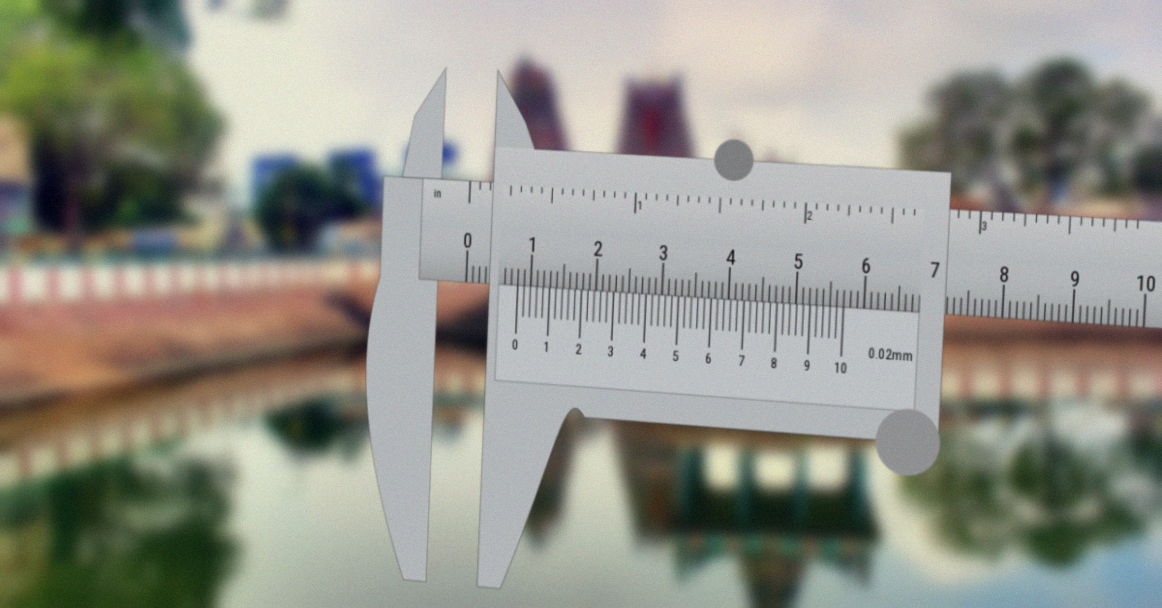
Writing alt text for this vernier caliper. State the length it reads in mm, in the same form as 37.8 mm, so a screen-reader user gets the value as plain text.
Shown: 8.0 mm
